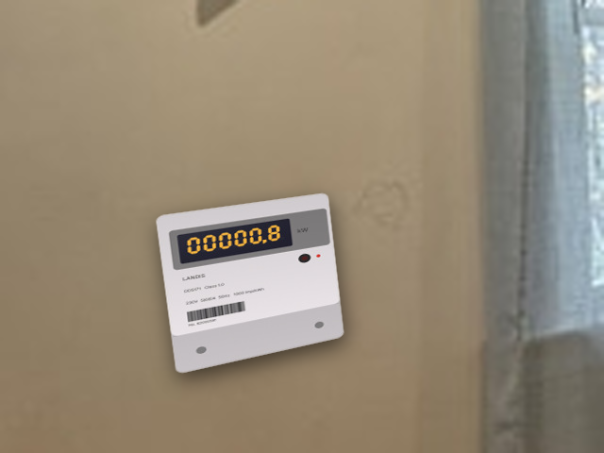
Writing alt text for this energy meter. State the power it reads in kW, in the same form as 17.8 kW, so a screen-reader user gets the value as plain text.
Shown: 0.8 kW
